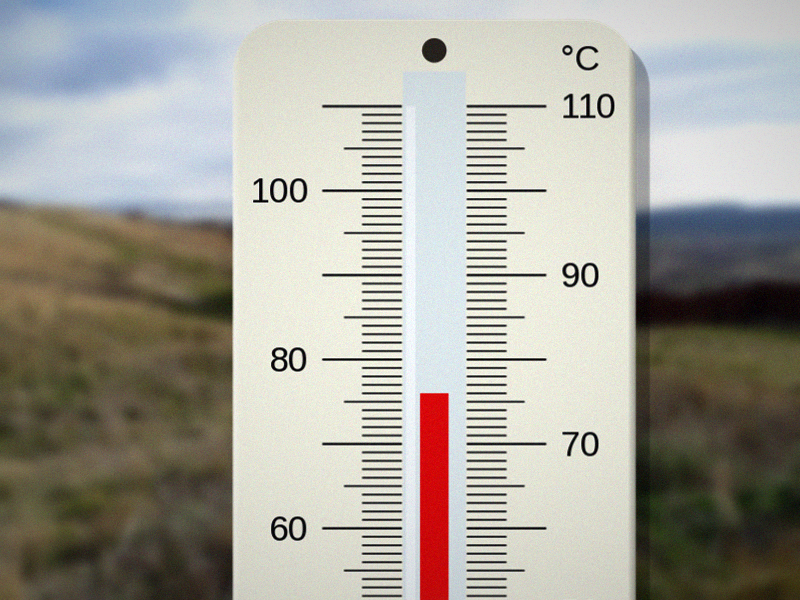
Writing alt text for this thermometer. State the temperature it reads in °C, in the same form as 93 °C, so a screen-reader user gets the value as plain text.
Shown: 76 °C
